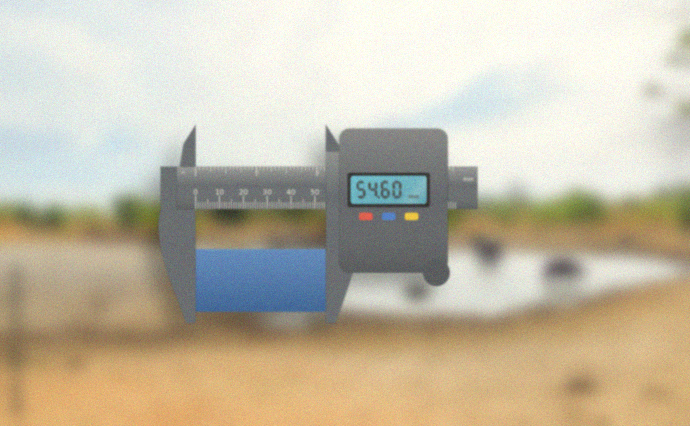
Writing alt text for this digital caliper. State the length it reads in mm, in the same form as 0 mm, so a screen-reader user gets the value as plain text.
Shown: 54.60 mm
